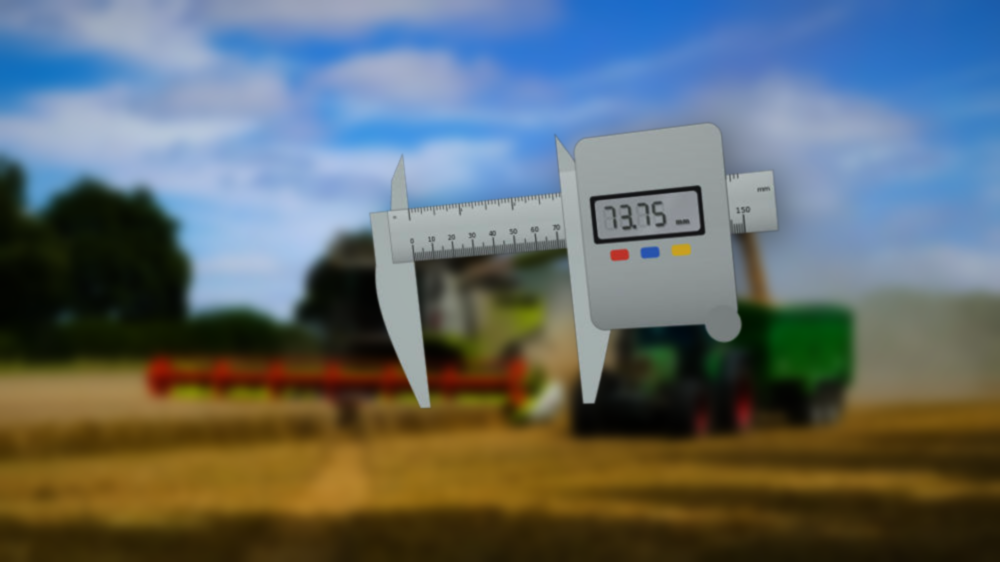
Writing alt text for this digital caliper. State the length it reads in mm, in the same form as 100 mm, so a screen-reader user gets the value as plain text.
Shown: 73.75 mm
